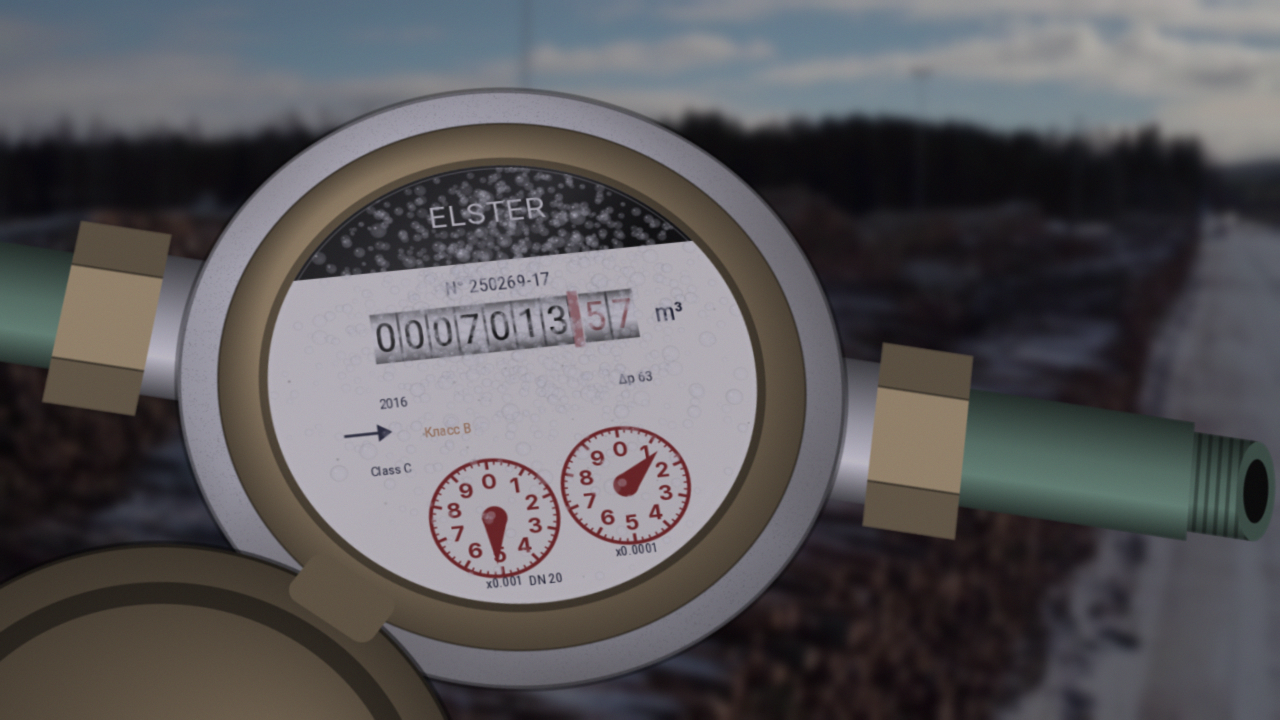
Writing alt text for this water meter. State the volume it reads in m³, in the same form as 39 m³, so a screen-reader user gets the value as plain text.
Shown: 7013.5751 m³
